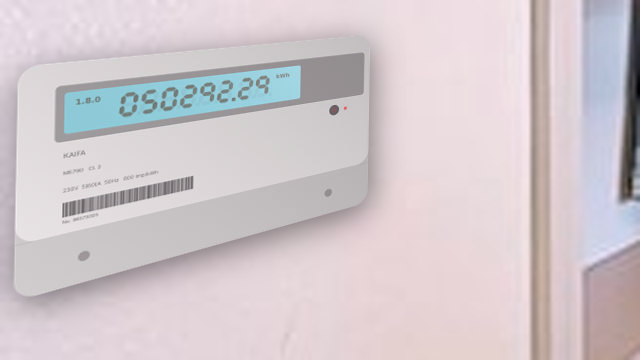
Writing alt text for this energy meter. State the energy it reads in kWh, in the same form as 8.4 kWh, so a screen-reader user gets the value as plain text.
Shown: 50292.29 kWh
